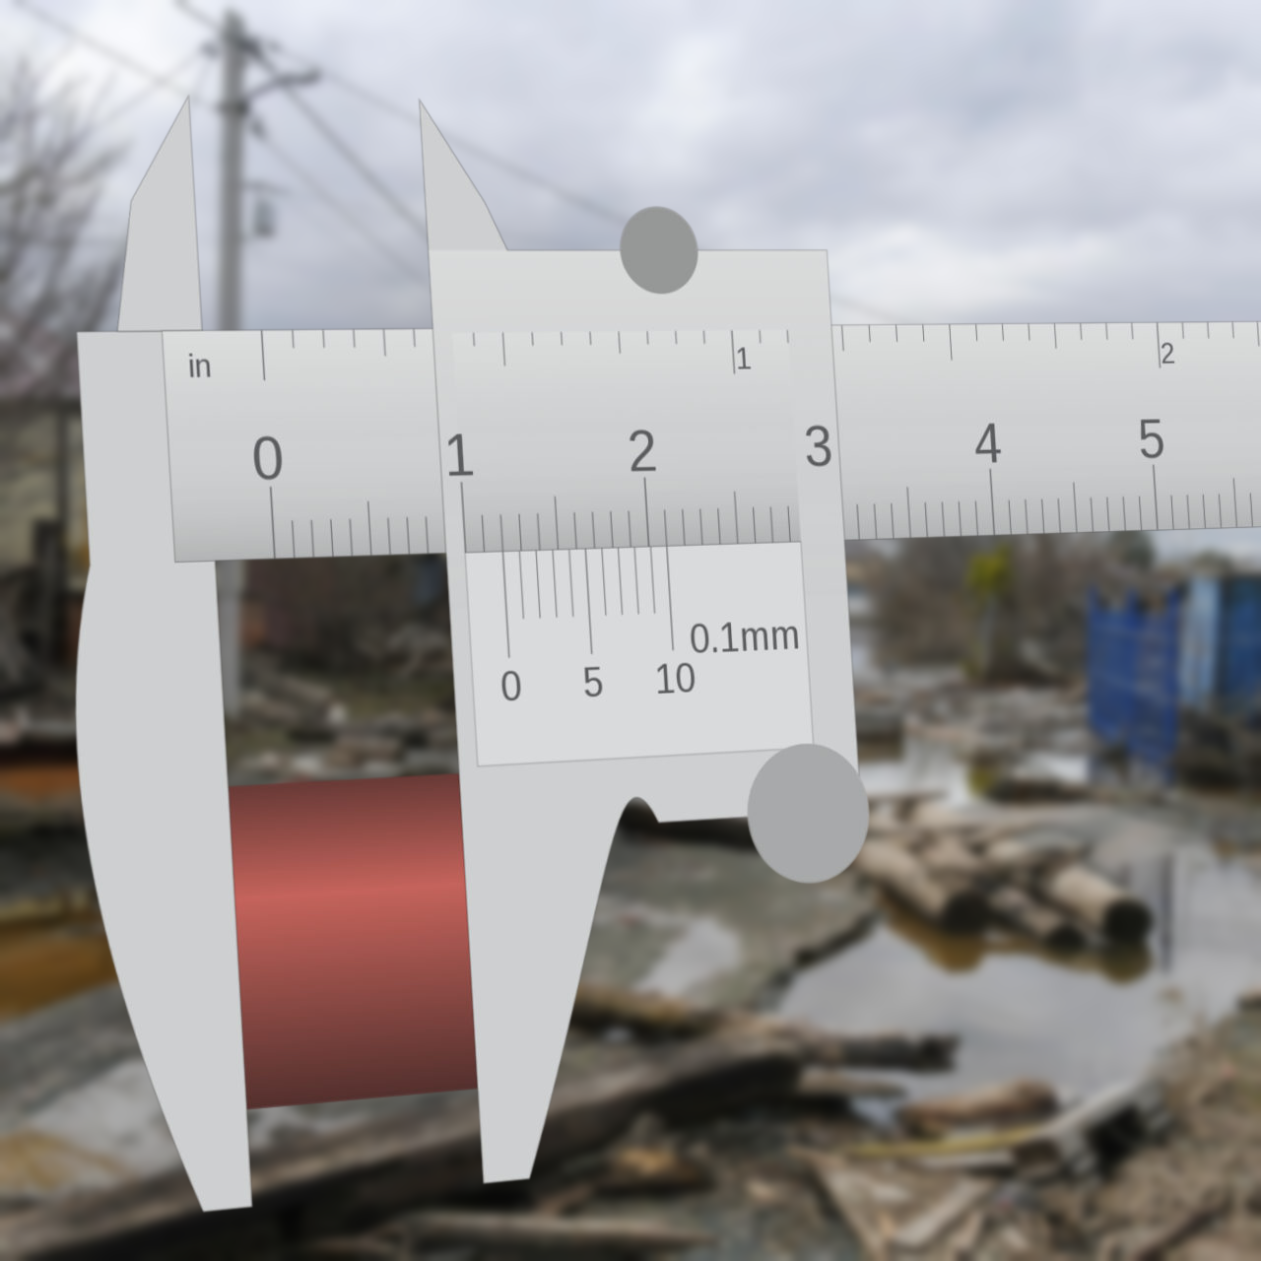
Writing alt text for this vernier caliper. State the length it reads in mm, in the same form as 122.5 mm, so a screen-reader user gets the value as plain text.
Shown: 12.0 mm
